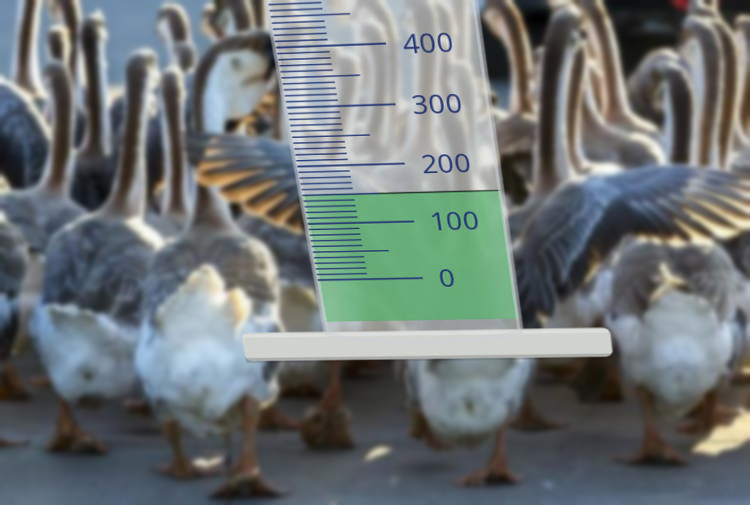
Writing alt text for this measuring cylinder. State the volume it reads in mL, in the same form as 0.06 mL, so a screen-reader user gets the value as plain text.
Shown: 150 mL
